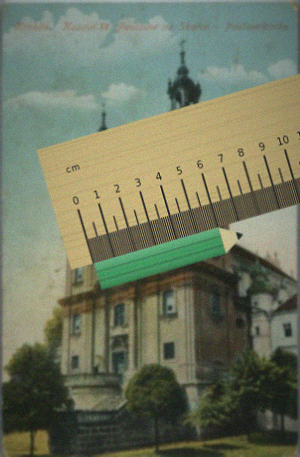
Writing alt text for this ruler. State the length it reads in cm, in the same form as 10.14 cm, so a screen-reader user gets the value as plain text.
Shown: 7 cm
